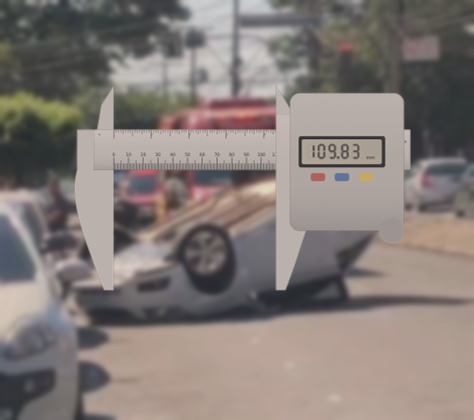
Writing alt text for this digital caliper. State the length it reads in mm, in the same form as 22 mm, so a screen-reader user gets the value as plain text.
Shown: 109.83 mm
